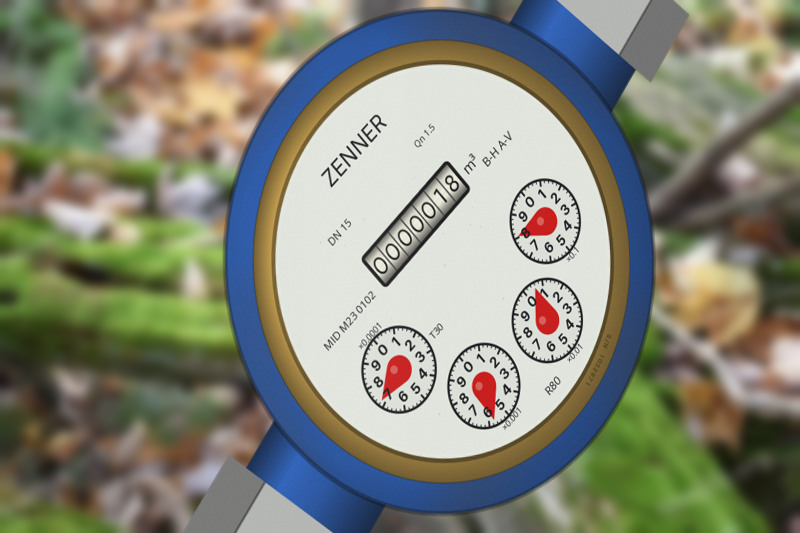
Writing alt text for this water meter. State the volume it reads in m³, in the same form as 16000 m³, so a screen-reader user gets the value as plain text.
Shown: 18.8057 m³
